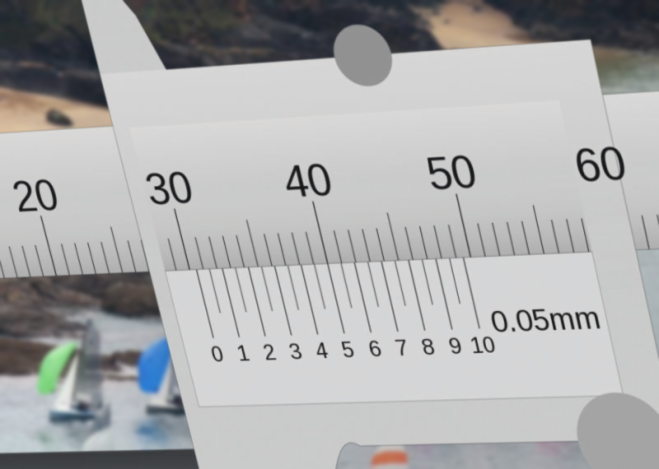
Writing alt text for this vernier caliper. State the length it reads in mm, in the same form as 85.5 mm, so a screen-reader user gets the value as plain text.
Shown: 30.5 mm
